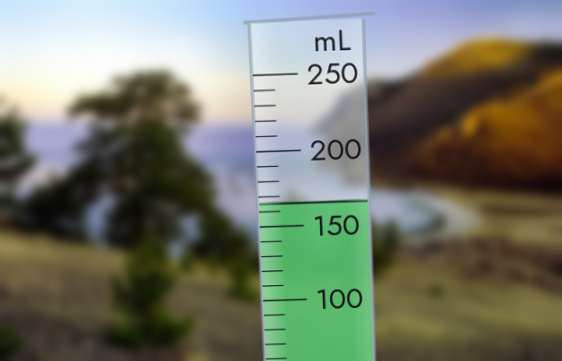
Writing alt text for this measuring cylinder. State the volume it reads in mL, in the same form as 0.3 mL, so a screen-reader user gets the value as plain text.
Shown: 165 mL
